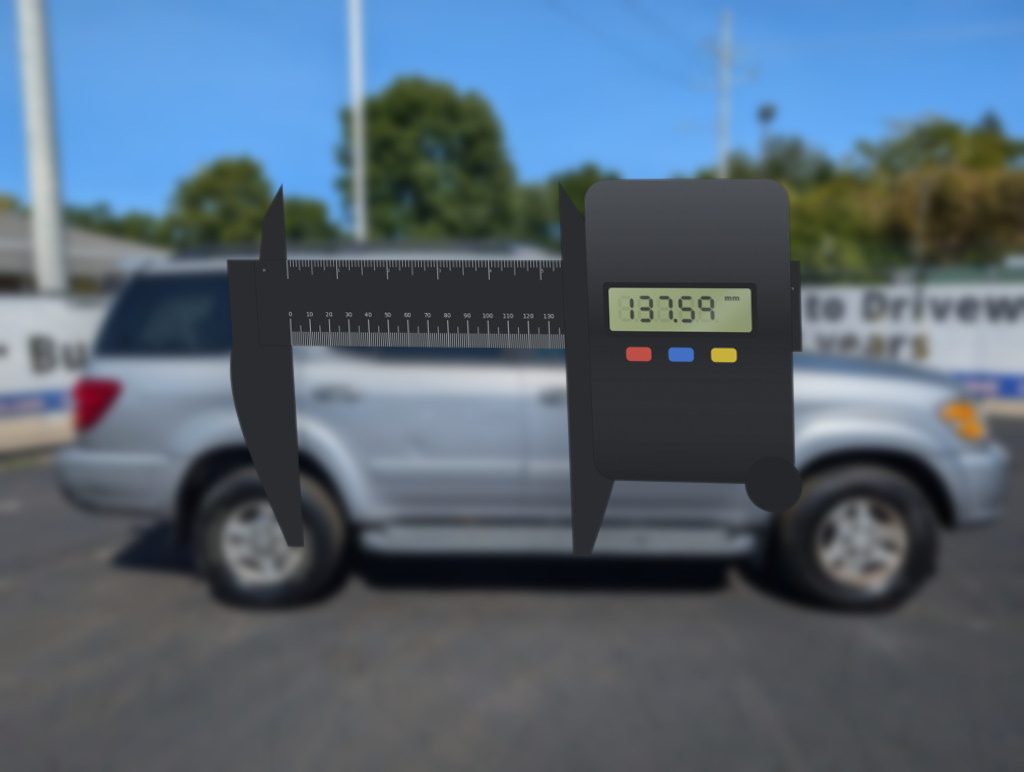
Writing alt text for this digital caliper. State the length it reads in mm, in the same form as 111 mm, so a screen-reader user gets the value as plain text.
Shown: 137.59 mm
